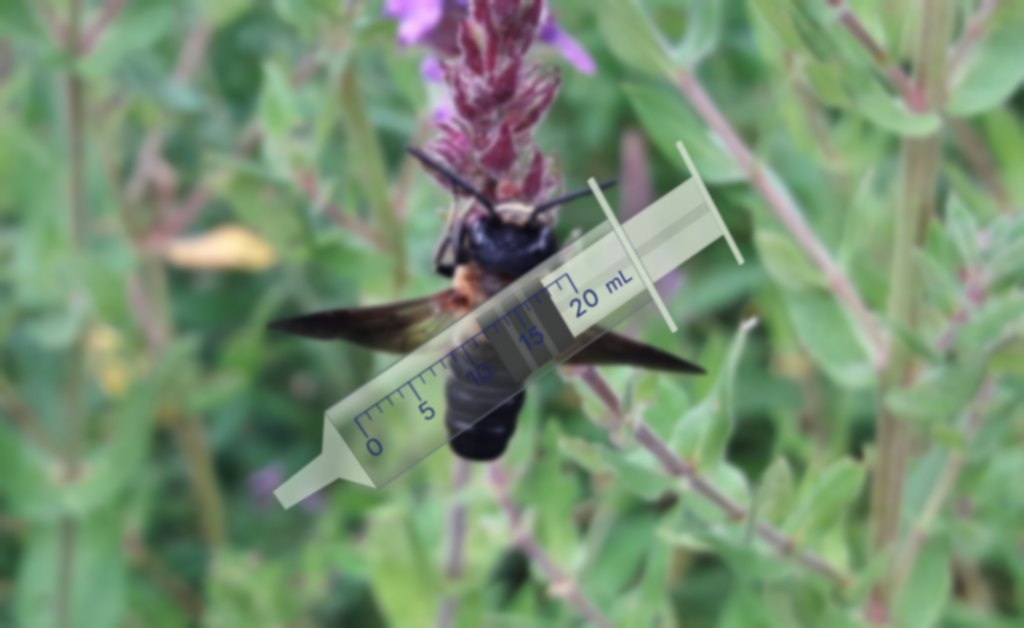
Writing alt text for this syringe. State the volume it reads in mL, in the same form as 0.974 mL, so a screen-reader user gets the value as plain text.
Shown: 12 mL
